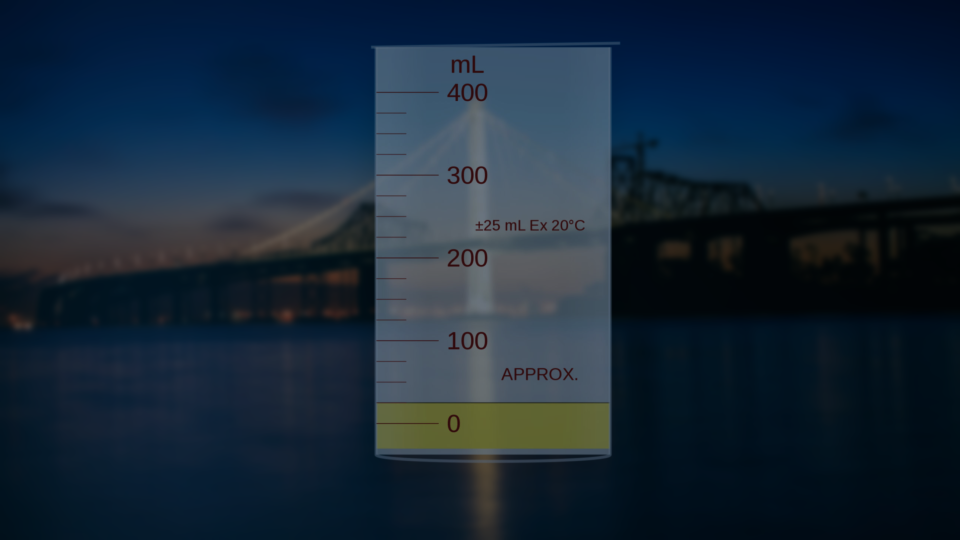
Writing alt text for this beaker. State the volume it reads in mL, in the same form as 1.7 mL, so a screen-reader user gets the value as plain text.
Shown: 25 mL
